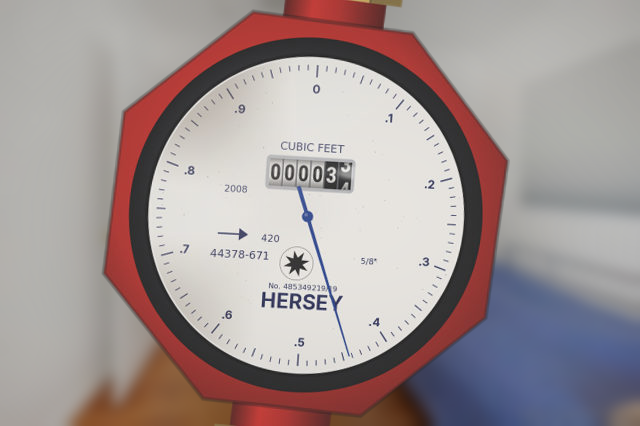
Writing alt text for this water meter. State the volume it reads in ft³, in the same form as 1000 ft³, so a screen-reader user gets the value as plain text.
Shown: 33.44 ft³
